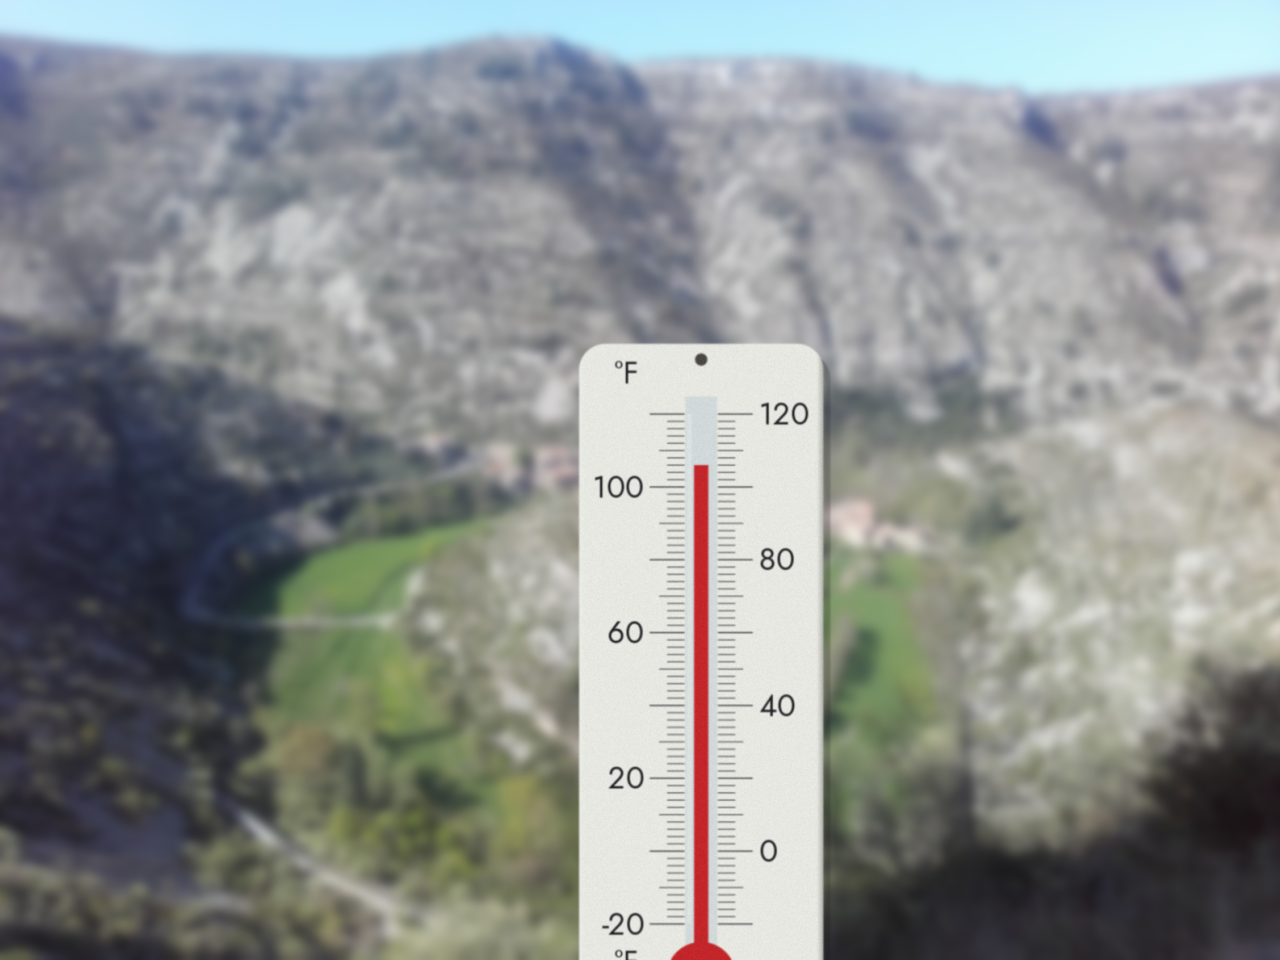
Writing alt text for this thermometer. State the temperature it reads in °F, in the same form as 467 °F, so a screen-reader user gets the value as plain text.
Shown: 106 °F
